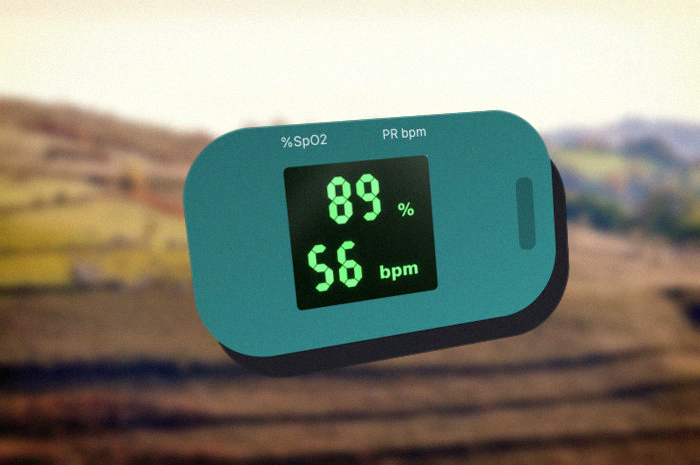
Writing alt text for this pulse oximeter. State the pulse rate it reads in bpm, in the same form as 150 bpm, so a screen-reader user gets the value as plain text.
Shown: 56 bpm
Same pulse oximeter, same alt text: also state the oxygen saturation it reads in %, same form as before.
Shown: 89 %
